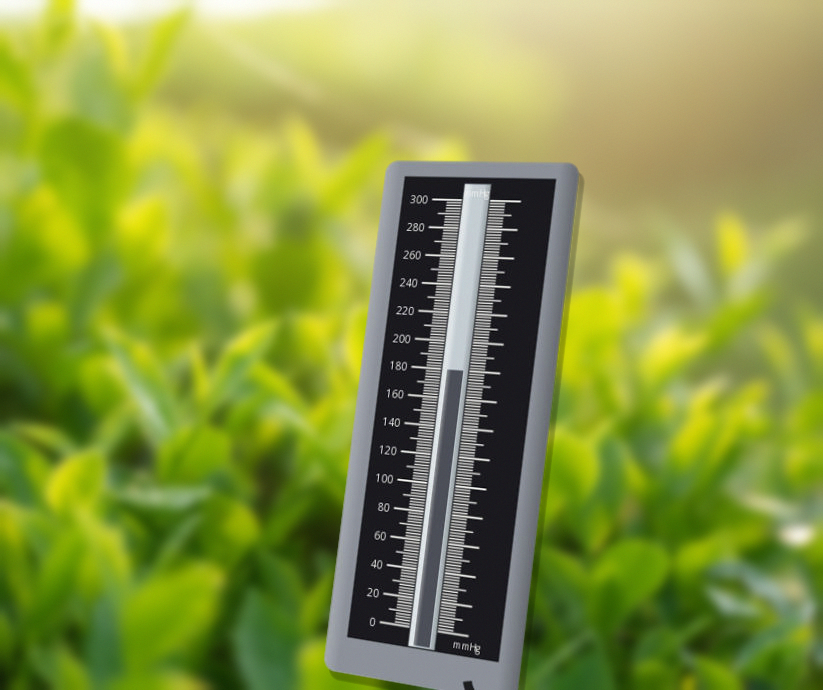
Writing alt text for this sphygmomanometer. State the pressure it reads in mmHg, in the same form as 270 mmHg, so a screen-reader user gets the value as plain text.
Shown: 180 mmHg
